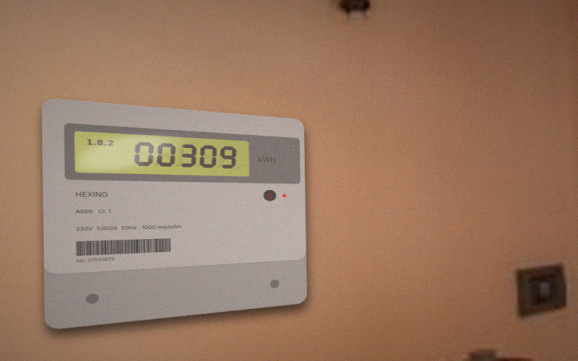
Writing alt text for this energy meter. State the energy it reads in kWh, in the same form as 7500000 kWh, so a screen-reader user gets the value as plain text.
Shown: 309 kWh
